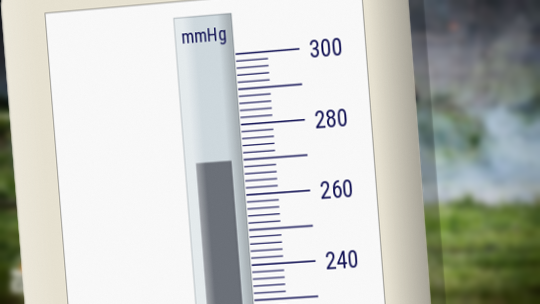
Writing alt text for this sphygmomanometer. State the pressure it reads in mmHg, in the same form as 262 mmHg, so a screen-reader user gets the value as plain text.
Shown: 270 mmHg
